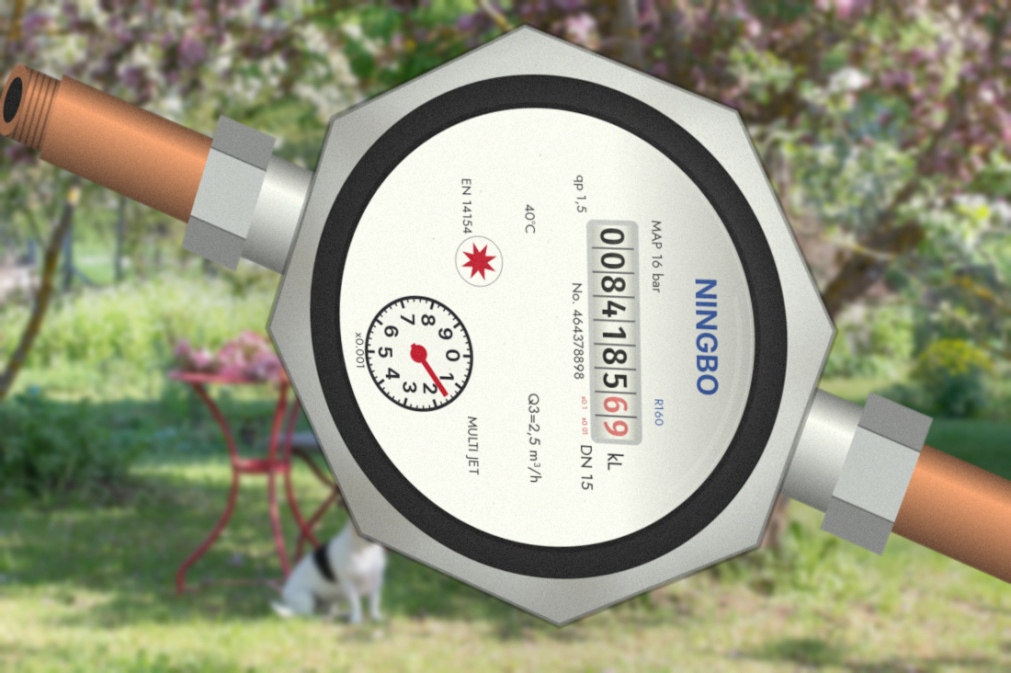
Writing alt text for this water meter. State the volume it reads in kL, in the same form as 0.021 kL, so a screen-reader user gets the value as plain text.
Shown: 84185.691 kL
